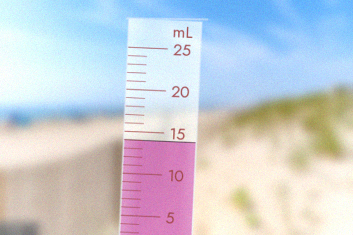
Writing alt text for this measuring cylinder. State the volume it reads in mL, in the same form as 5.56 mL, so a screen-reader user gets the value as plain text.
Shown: 14 mL
